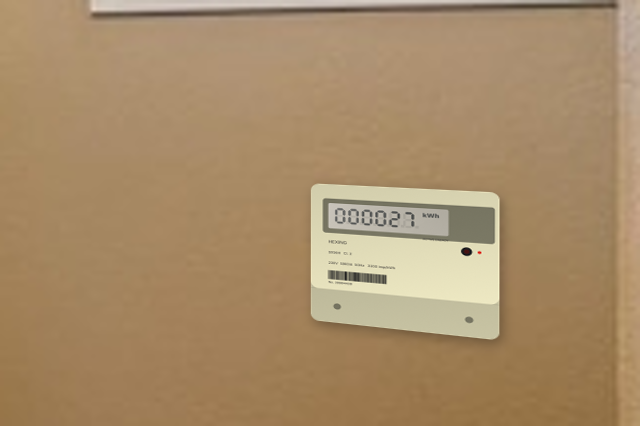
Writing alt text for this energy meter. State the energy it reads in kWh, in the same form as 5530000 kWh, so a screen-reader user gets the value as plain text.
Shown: 27 kWh
